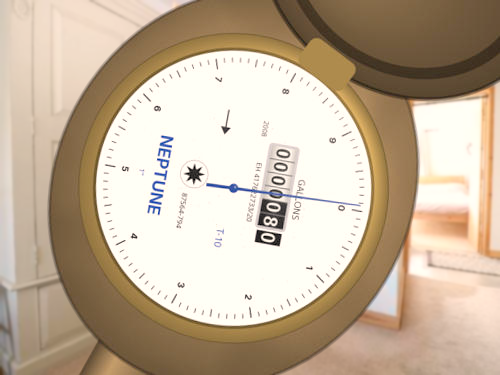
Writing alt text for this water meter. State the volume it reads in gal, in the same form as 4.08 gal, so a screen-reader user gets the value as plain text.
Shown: 79.9 gal
